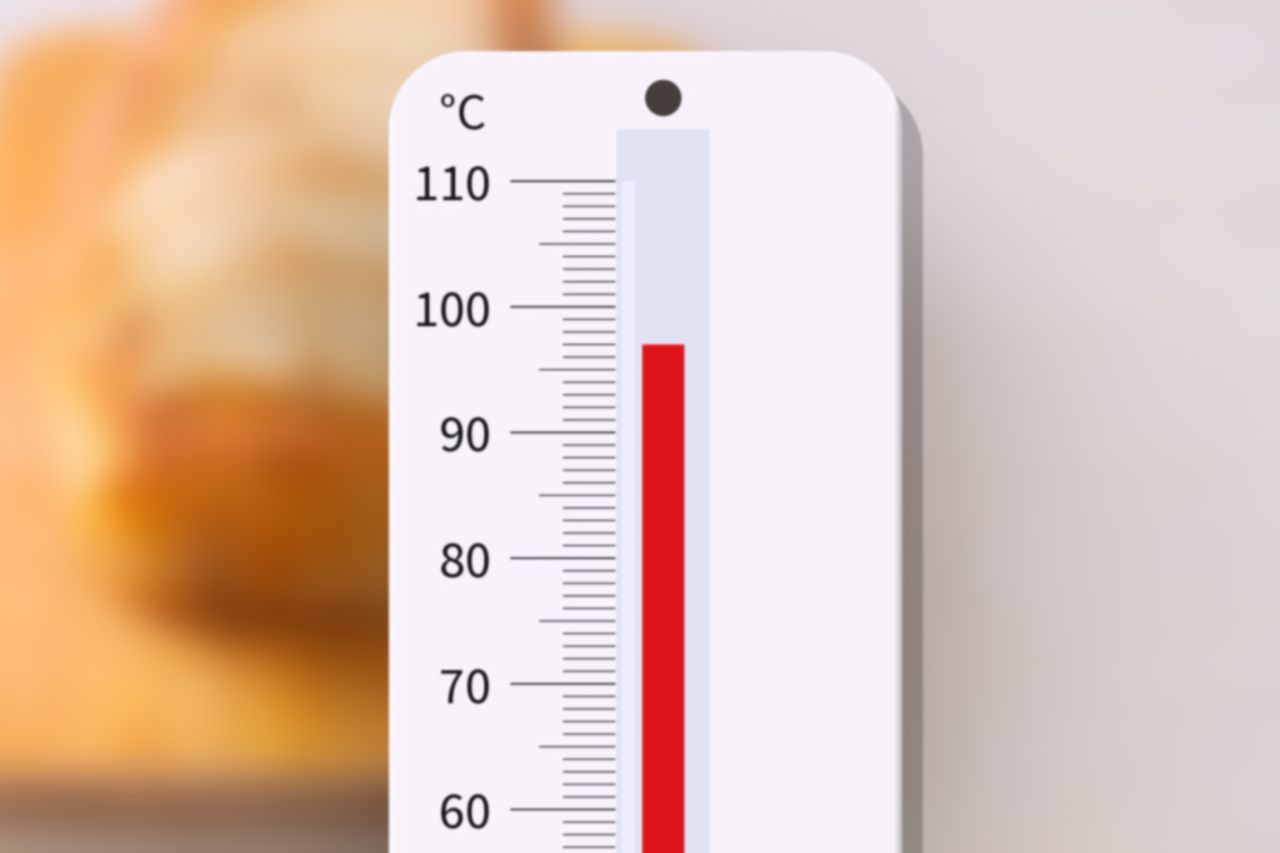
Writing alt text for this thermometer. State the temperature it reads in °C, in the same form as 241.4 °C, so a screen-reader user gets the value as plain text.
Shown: 97 °C
